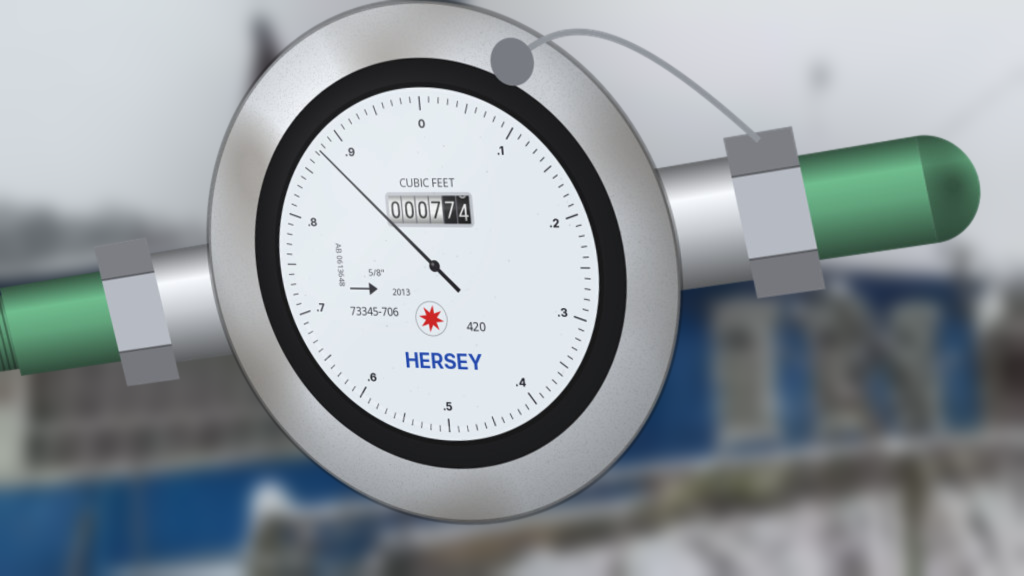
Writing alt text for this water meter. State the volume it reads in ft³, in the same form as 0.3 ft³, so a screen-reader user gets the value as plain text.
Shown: 773.87 ft³
